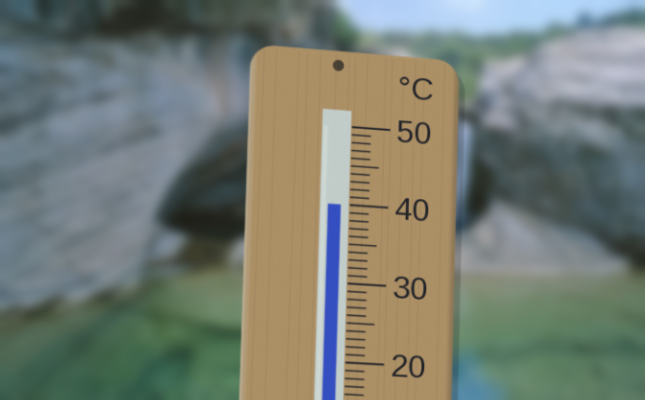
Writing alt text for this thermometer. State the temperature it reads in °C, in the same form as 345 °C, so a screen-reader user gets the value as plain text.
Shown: 40 °C
